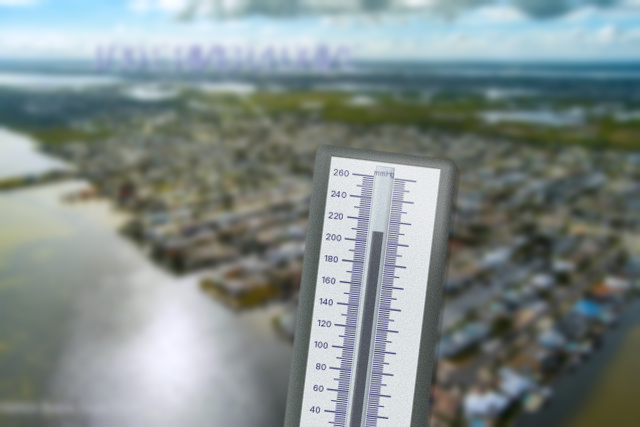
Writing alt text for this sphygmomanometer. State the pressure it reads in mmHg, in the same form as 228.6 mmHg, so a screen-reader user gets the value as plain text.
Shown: 210 mmHg
